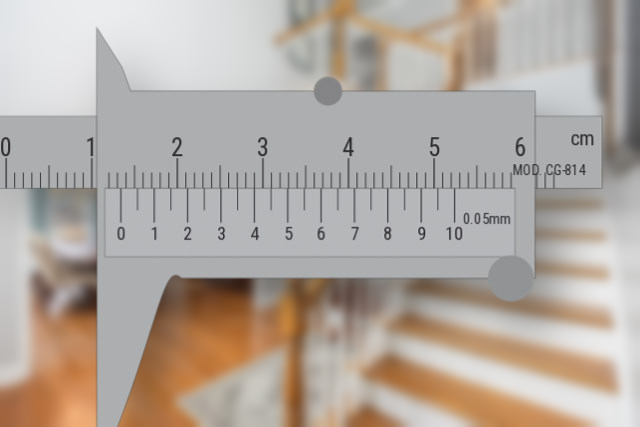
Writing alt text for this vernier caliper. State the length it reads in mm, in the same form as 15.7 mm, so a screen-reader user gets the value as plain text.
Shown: 13.4 mm
